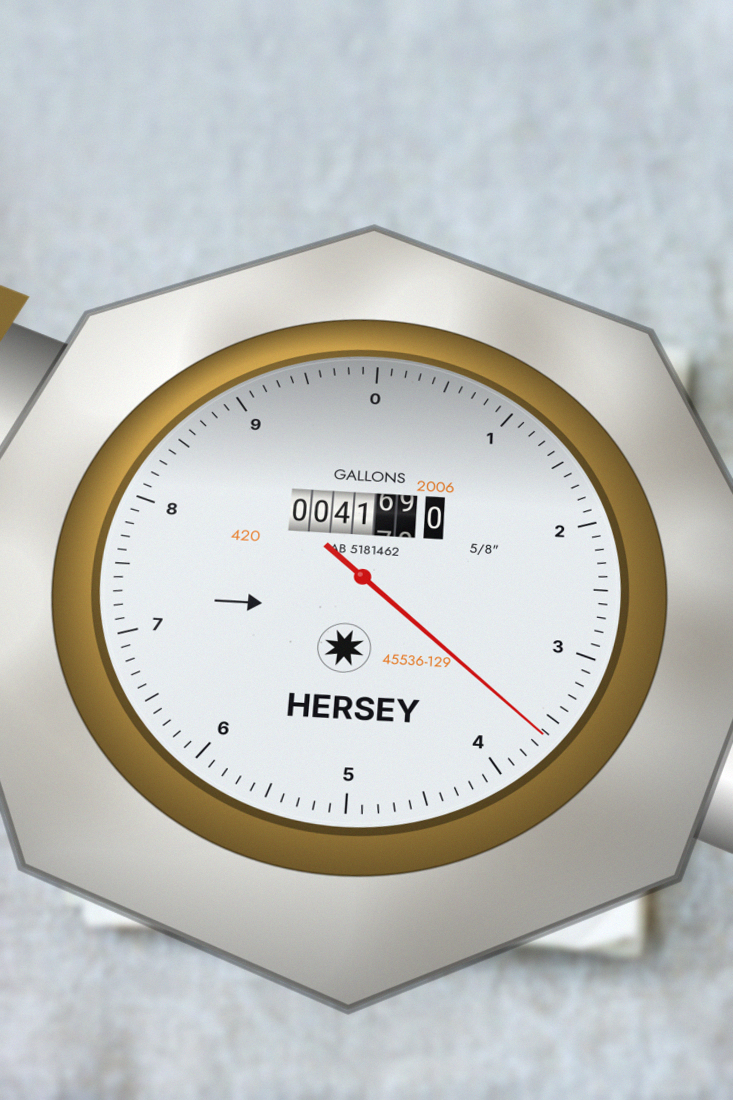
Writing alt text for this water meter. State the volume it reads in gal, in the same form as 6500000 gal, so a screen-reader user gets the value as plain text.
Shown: 41693.6 gal
